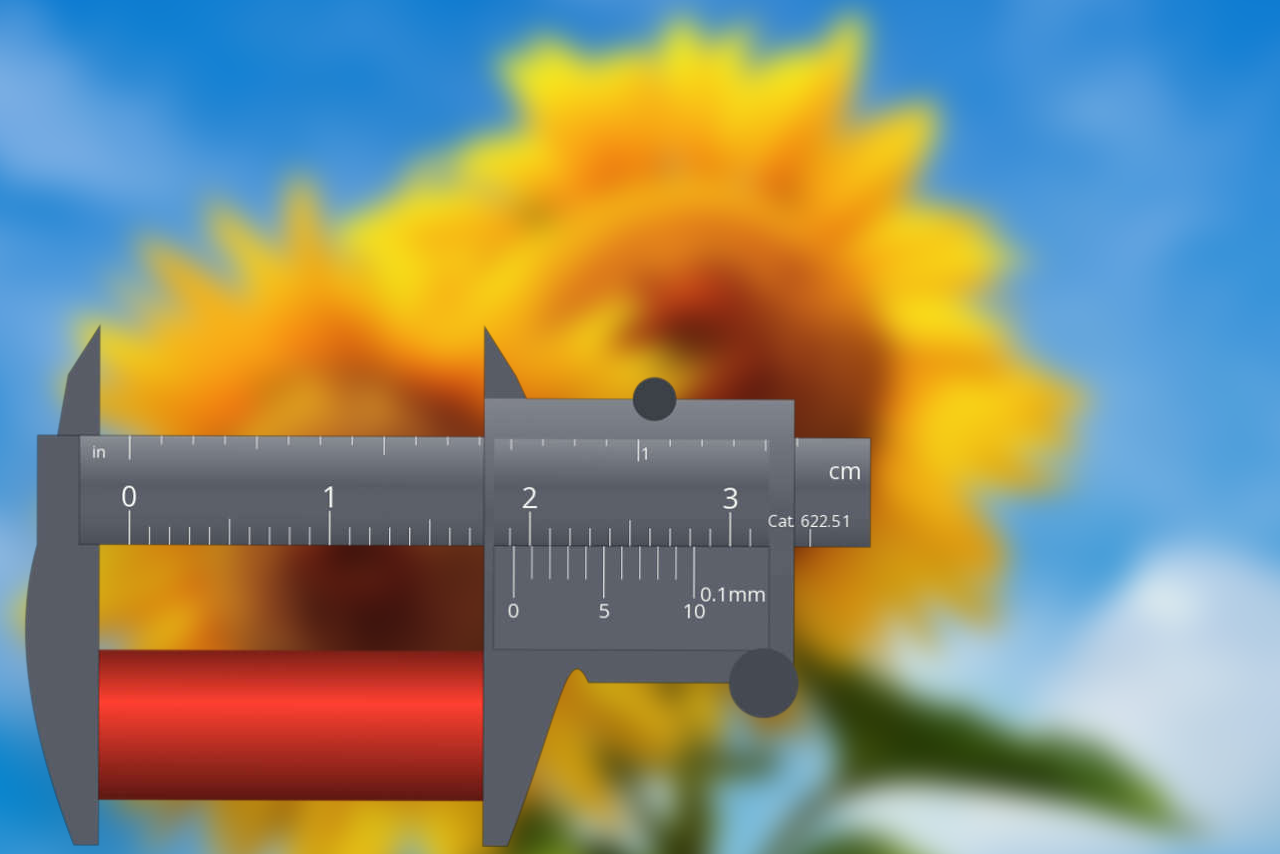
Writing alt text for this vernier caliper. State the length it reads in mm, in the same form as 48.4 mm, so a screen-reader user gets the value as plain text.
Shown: 19.2 mm
